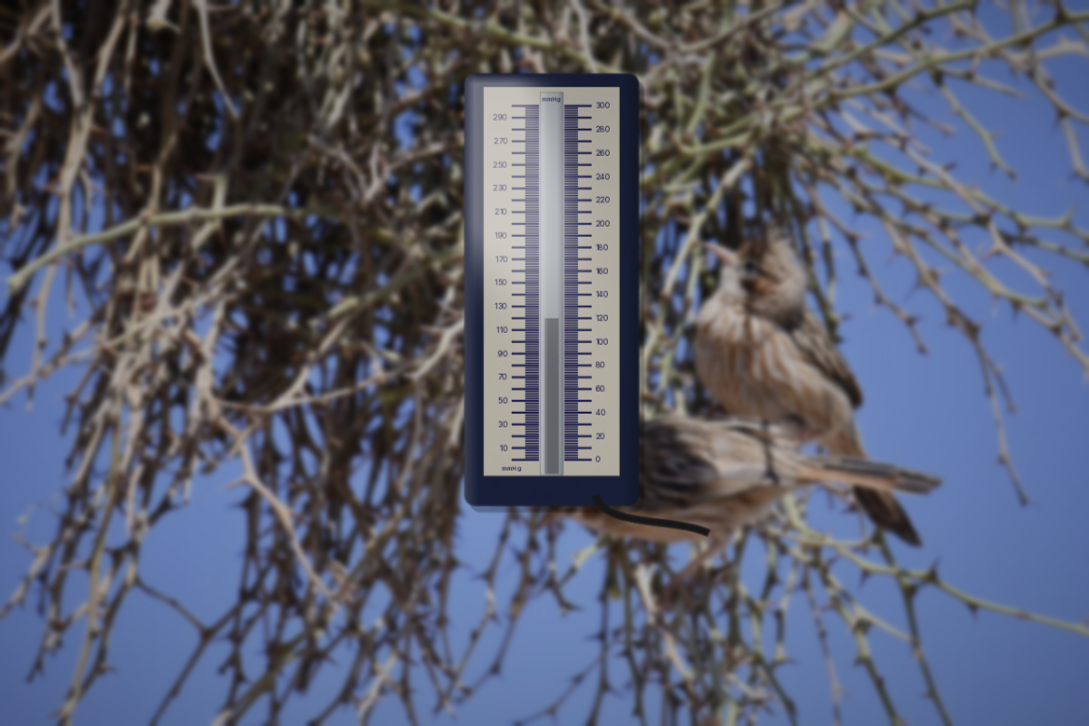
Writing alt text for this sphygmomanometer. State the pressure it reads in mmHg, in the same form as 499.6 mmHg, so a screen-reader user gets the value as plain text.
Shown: 120 mmHg
